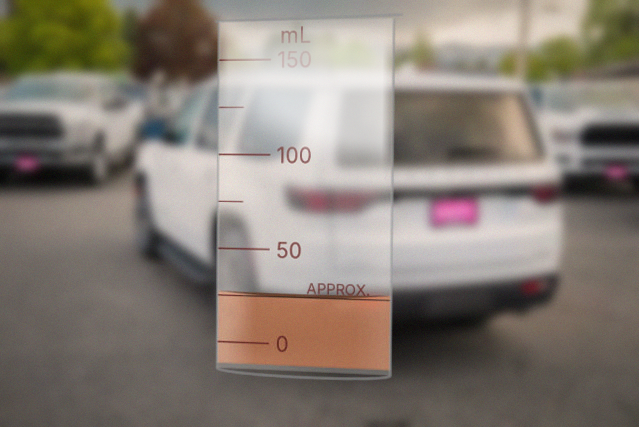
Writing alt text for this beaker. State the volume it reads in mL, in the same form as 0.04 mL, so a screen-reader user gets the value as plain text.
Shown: 25 mL
